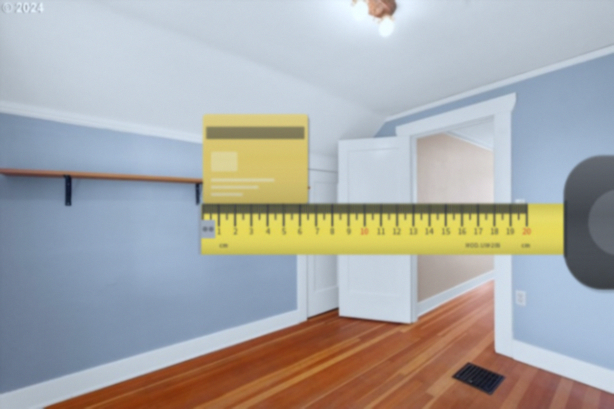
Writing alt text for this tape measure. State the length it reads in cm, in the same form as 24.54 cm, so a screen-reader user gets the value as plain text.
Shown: 6.5 cm
